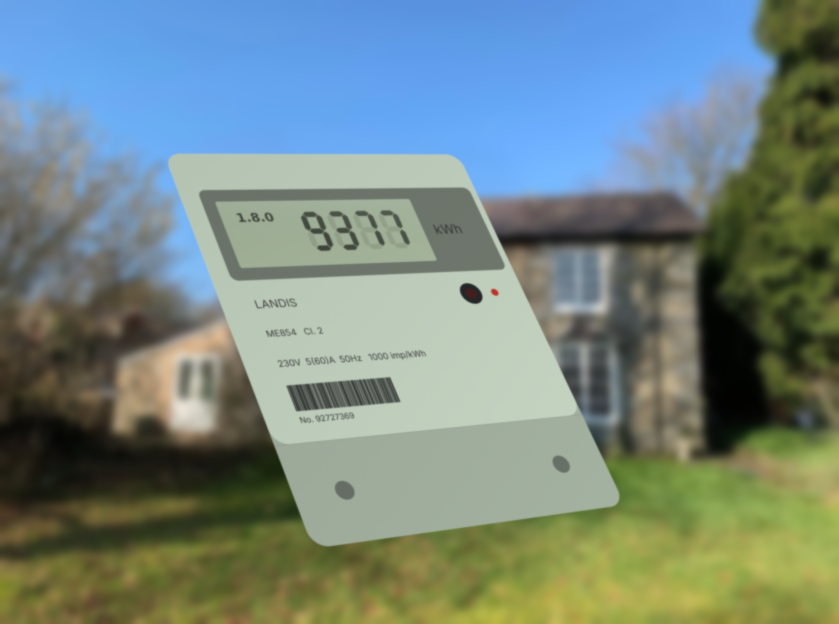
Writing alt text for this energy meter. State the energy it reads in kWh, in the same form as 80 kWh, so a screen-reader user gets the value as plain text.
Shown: 9377 kWh
